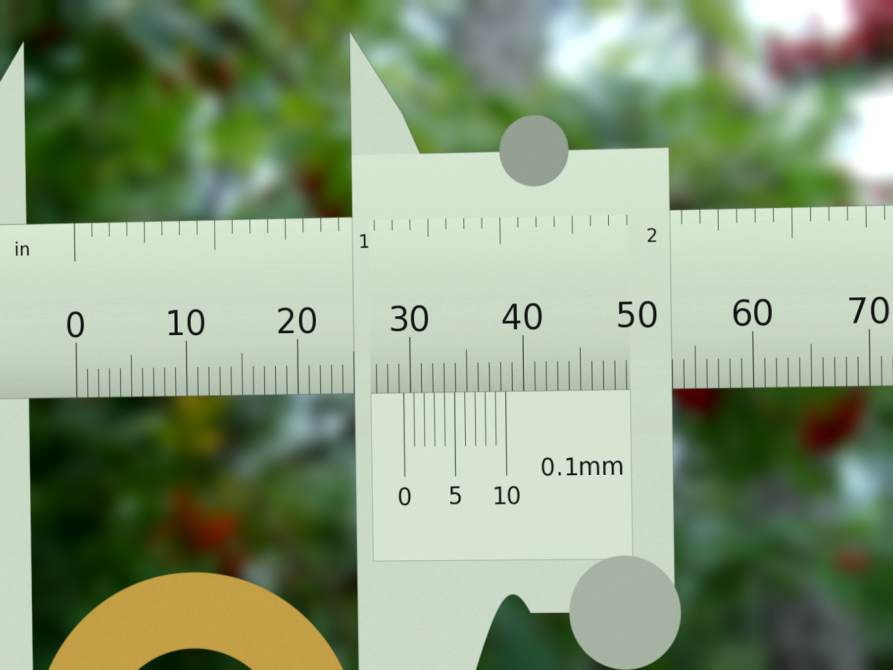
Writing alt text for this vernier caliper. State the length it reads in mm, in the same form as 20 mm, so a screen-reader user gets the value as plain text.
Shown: 29.4 mm
